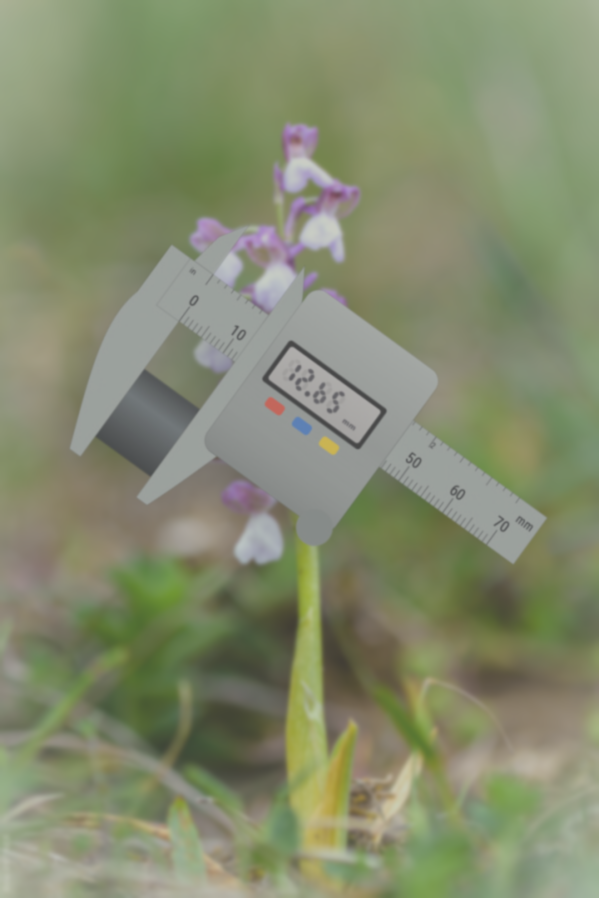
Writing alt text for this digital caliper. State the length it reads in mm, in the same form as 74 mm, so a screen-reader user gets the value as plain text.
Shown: 12.65 mm
